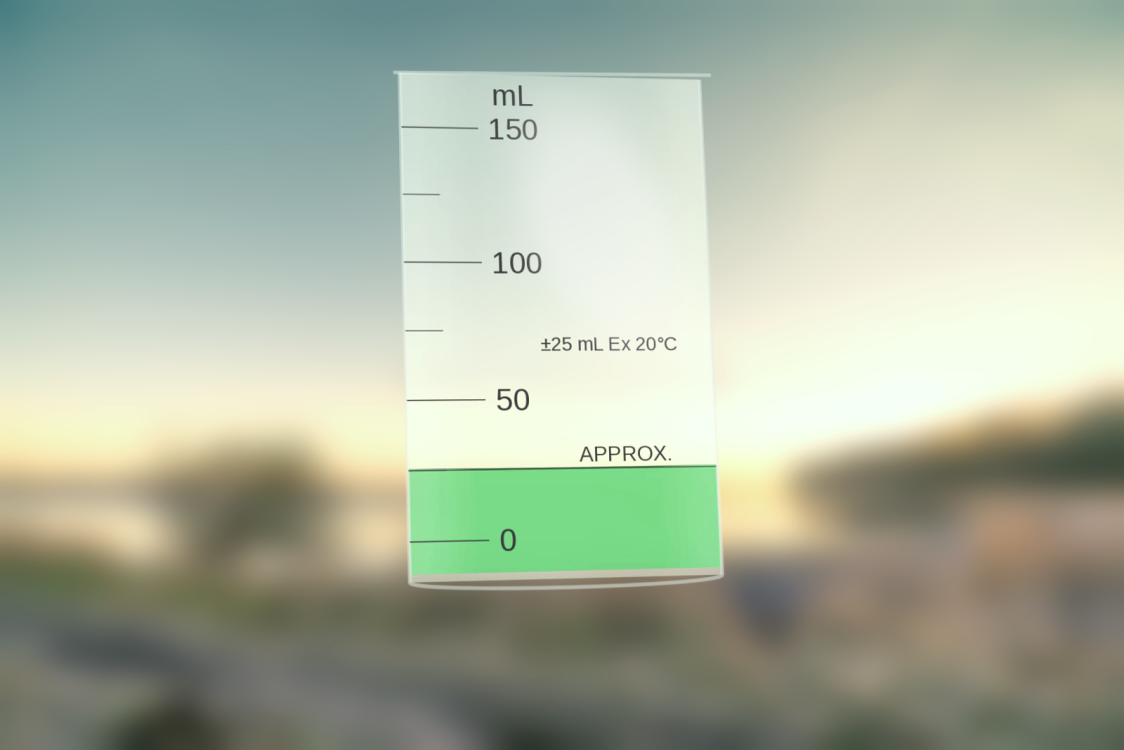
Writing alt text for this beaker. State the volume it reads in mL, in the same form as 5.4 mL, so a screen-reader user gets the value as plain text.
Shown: 25 mL
